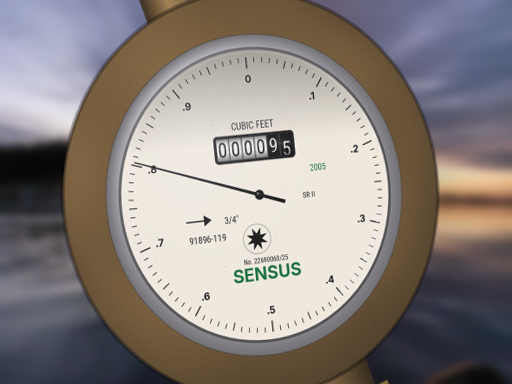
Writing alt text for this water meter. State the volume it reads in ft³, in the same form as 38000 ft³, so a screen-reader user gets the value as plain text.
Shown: 94.80 ft³
